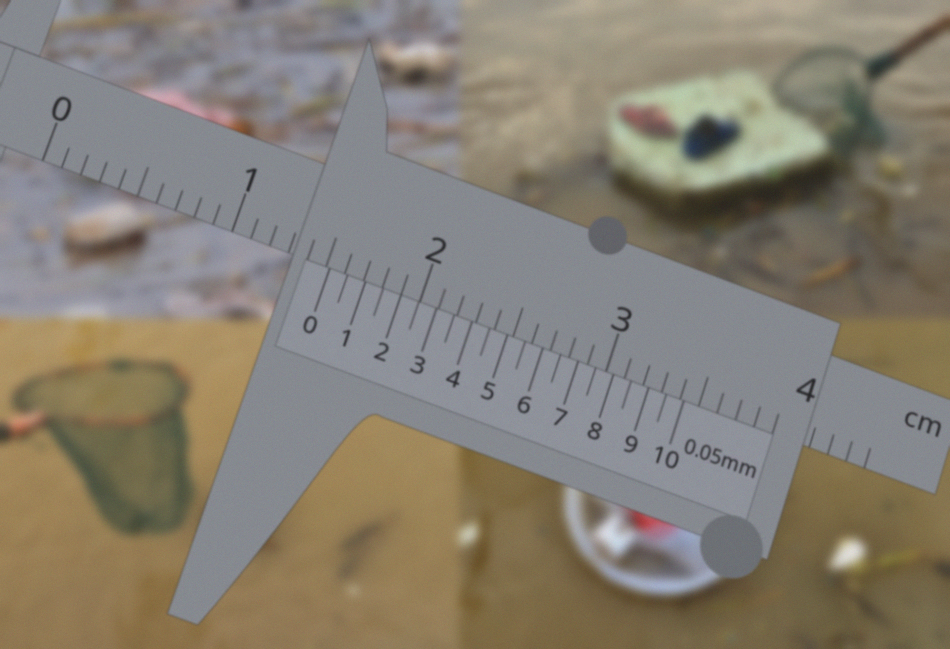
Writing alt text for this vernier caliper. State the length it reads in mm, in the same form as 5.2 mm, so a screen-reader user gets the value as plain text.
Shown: 15.2 mm
